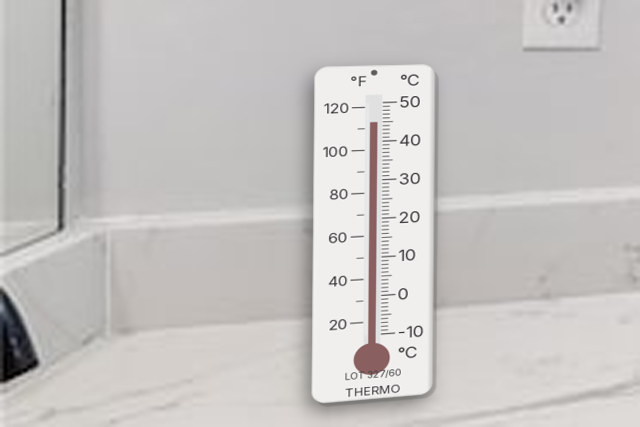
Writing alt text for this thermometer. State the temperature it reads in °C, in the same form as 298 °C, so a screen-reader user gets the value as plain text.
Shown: 45 °C
